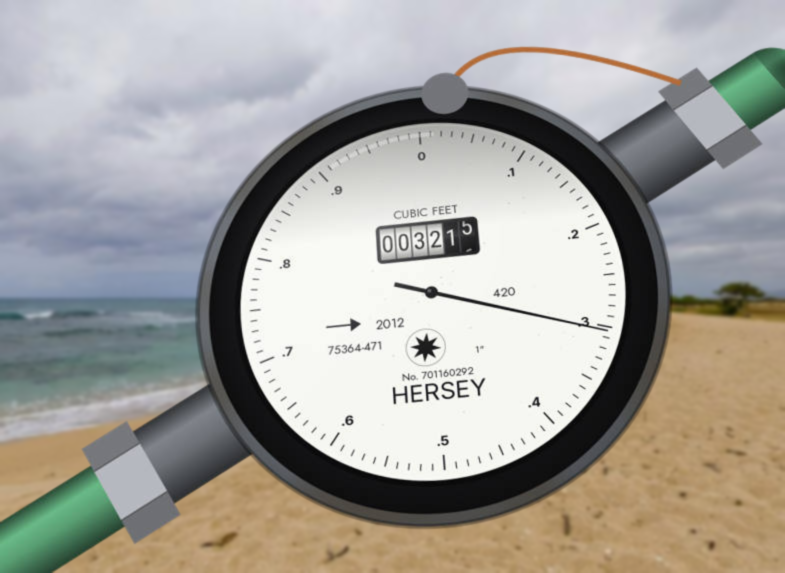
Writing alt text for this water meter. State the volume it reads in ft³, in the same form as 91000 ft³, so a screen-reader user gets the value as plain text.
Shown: 3215.30 ft³
